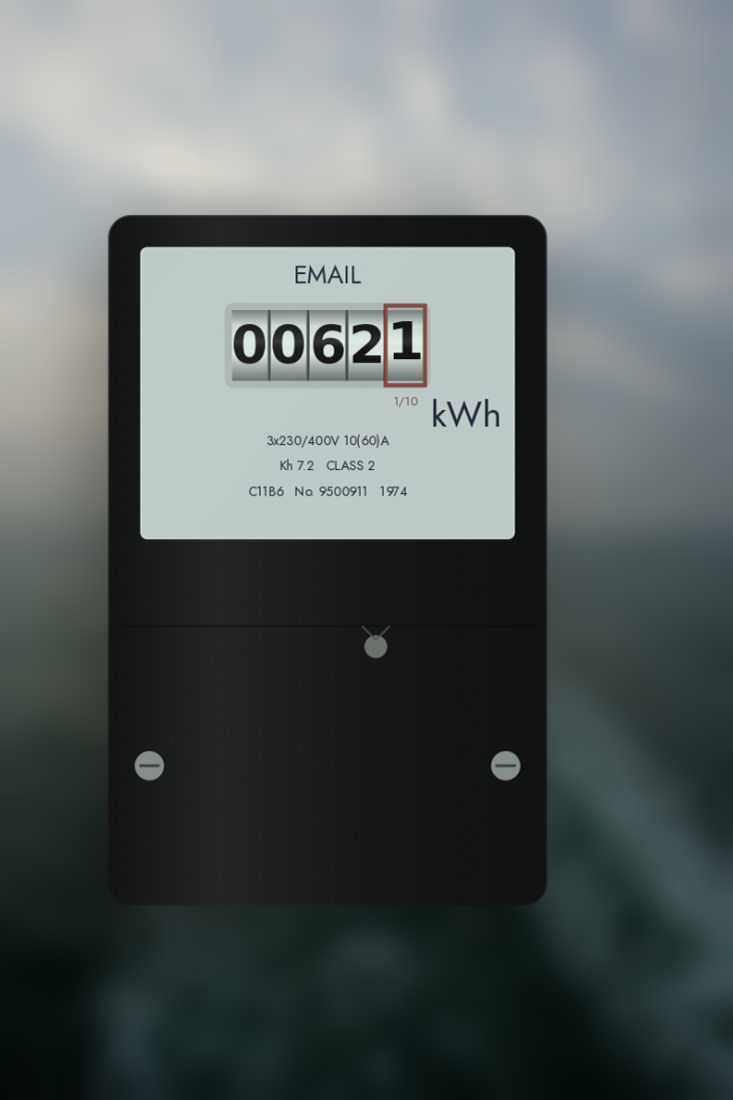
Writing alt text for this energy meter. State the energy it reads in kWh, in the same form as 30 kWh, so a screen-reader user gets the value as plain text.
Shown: 62.1 kWh
